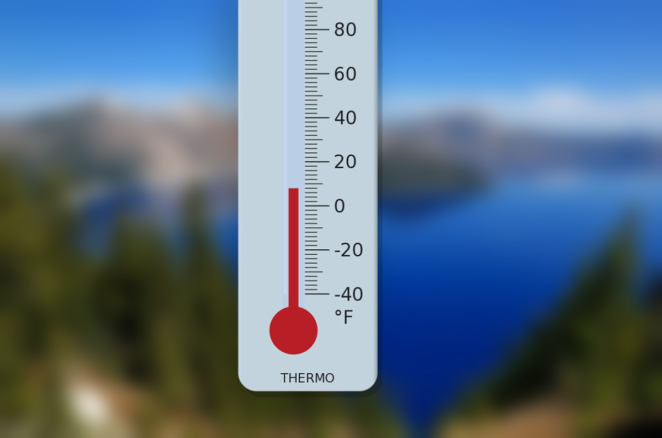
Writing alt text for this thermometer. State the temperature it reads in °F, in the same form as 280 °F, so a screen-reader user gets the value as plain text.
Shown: 8 °F
